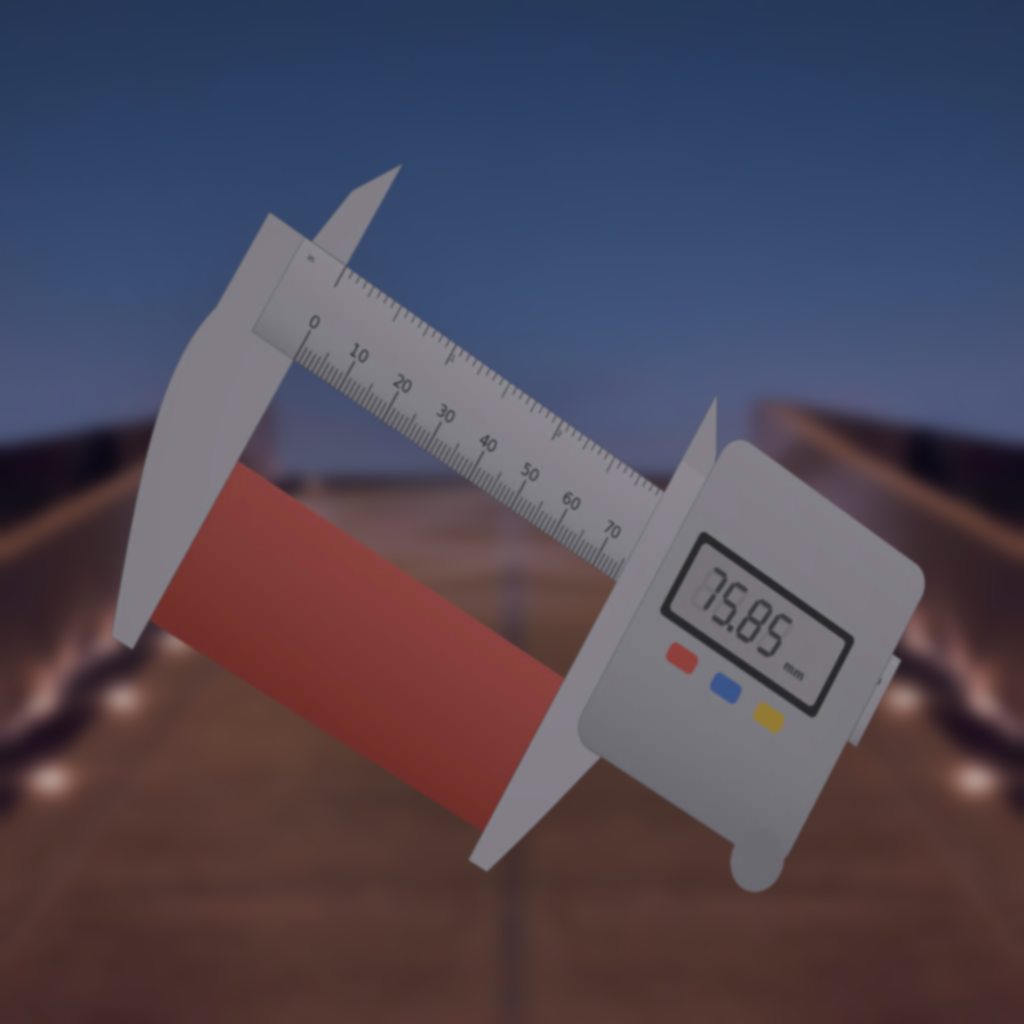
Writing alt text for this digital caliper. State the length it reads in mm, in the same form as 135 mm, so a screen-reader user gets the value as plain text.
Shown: 75.85 mm
